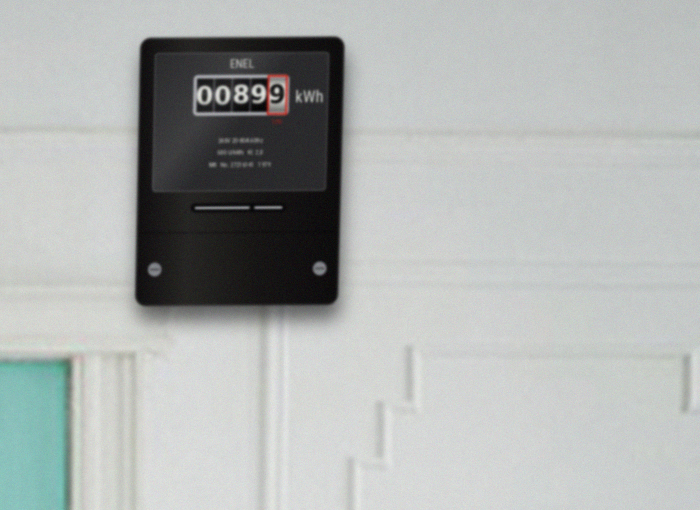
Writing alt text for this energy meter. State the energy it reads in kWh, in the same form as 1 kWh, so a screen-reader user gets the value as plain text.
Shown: 89.9 kWh
